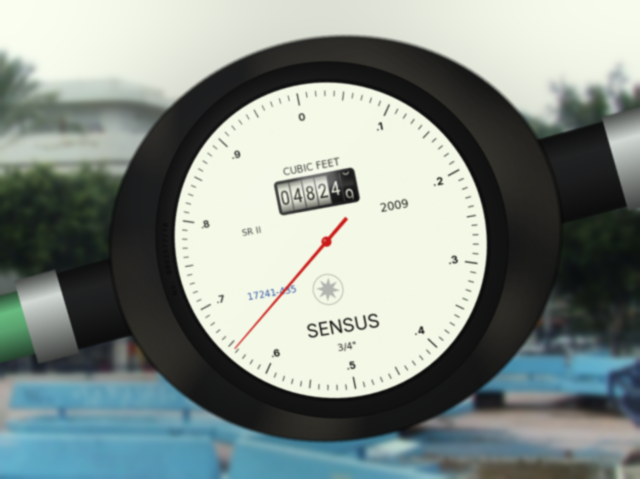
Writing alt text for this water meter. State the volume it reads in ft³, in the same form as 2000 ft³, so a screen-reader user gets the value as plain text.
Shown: 48248.64 ft³
